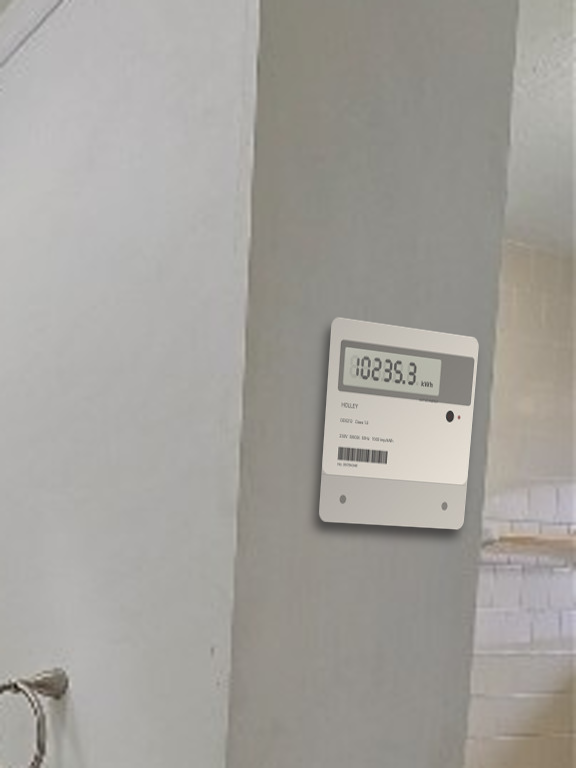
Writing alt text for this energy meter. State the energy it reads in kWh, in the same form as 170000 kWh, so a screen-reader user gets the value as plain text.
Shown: 10235.3 kWh
